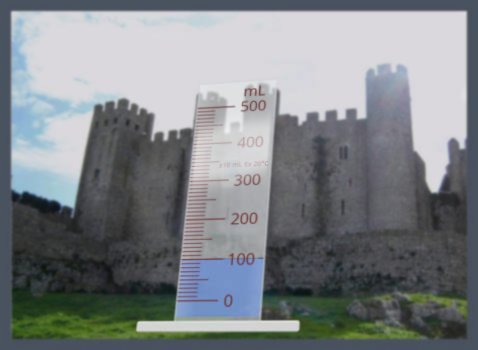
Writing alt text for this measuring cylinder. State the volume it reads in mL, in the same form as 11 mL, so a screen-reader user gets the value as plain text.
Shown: 100 mL
